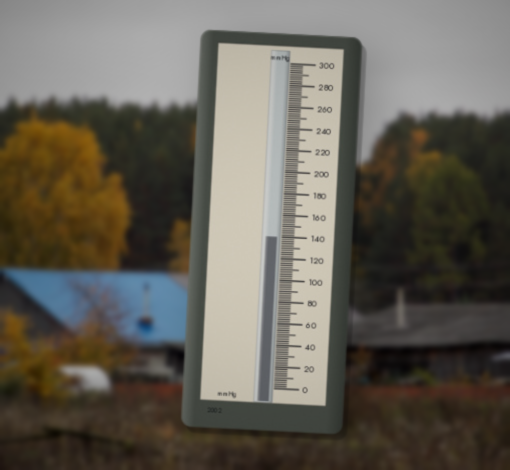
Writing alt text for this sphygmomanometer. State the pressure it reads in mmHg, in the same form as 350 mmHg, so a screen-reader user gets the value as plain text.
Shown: 140 mmHg
